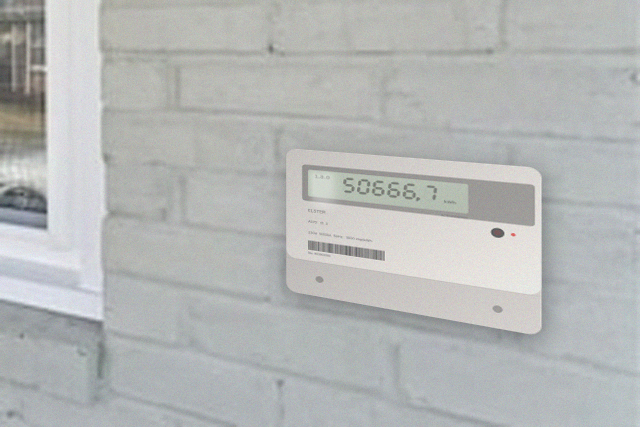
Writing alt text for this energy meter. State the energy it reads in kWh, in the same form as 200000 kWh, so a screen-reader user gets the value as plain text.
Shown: 50666.7 kWh
